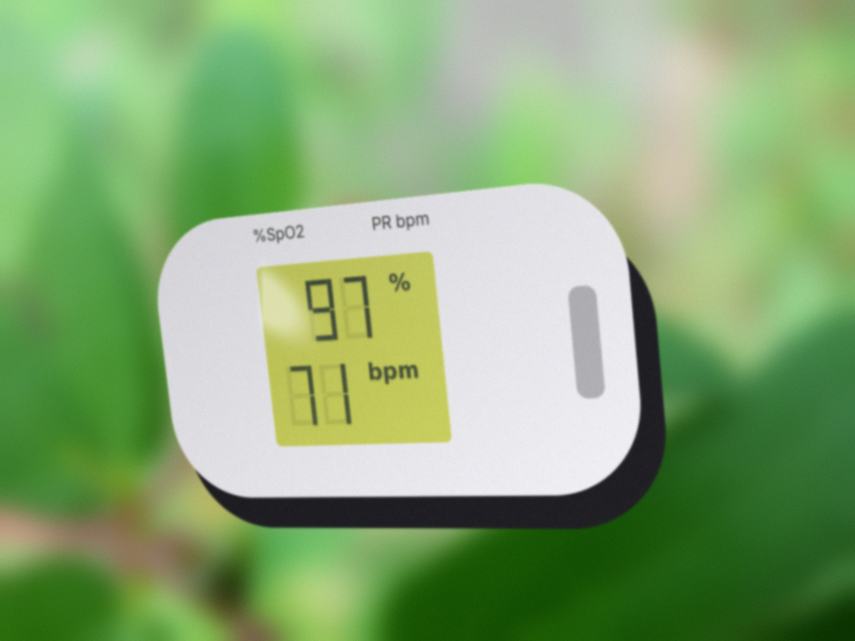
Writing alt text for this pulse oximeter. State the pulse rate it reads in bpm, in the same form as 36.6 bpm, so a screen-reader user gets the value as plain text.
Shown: 71 bpm
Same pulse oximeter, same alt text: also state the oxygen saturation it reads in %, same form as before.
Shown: 97 %
